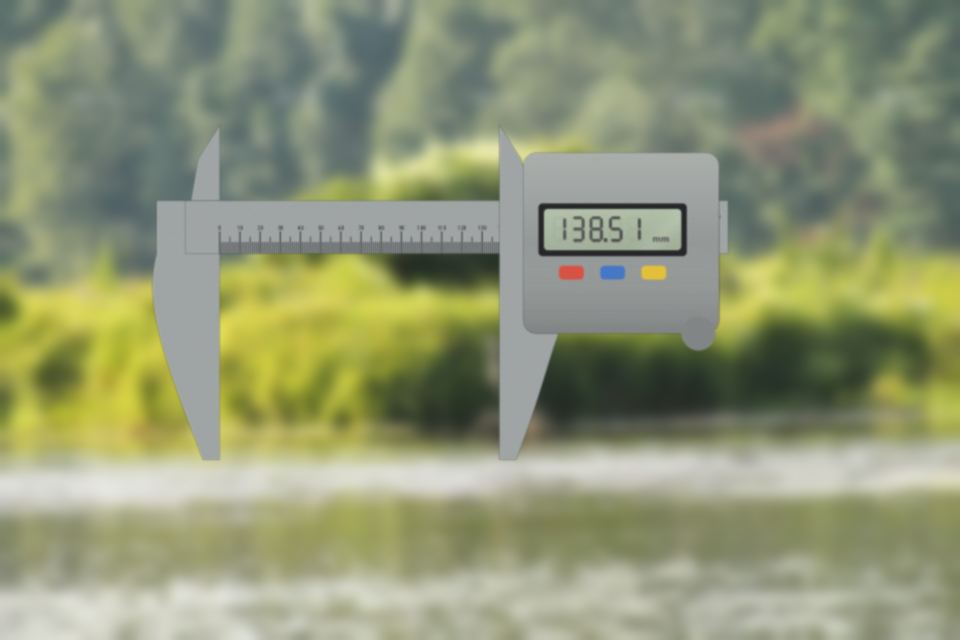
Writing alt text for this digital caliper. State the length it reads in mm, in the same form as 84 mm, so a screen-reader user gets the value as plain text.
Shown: 138.51 mm
